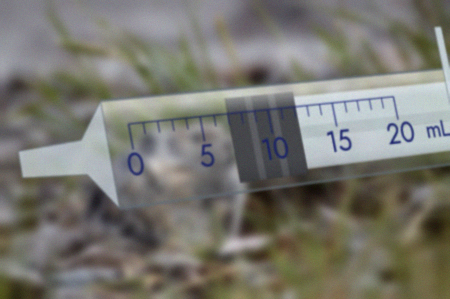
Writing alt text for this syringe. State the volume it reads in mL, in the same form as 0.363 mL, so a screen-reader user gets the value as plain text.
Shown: 7 mL
